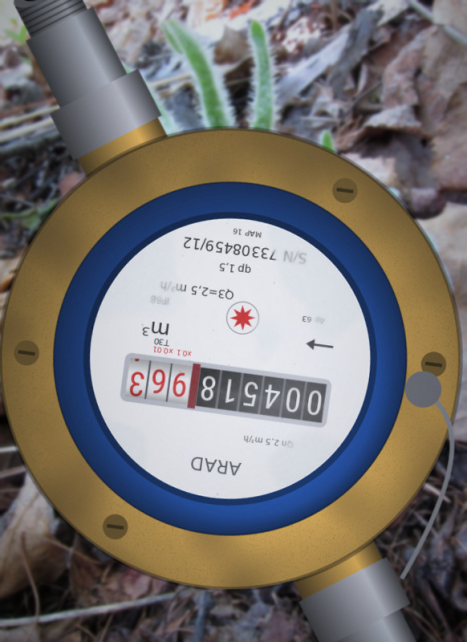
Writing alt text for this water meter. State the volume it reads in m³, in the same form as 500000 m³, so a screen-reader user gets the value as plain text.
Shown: 4518.963 m³
